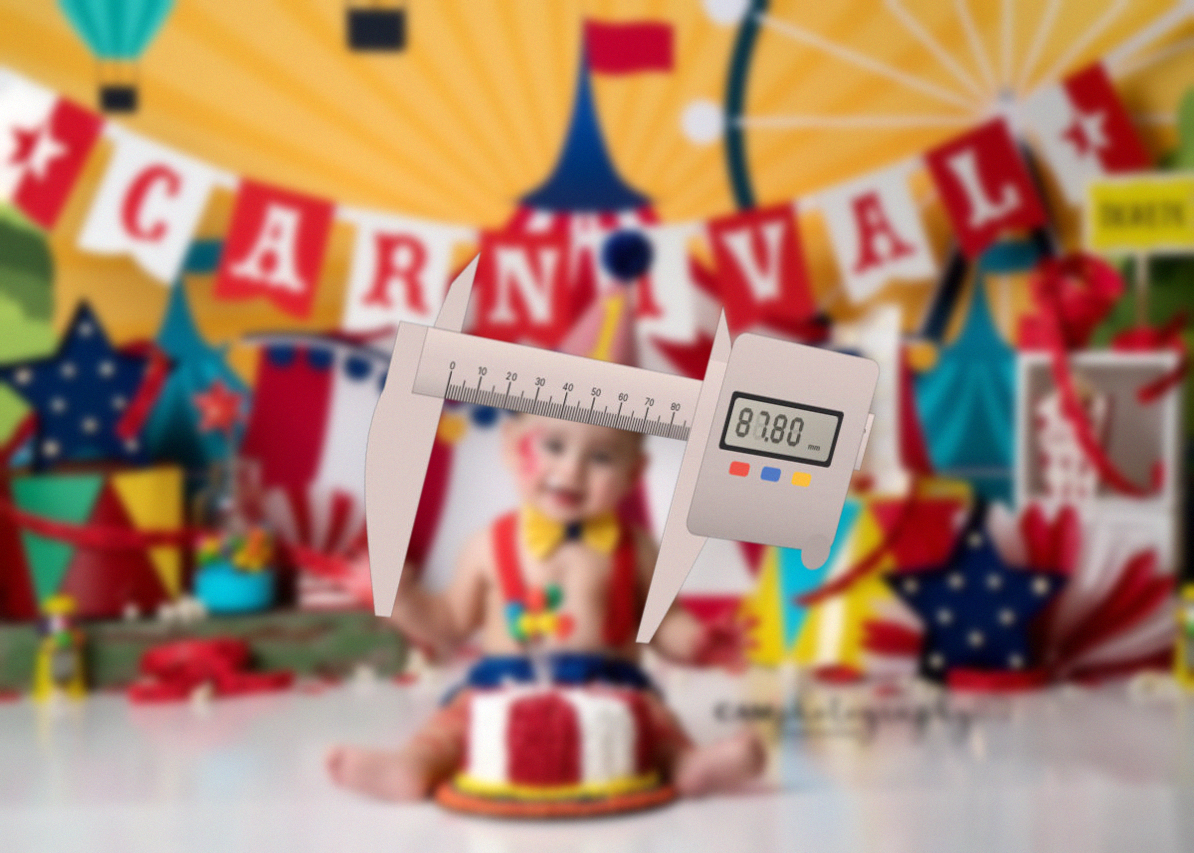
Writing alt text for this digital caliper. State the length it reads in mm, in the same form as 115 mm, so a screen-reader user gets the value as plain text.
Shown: 87.80 mm
